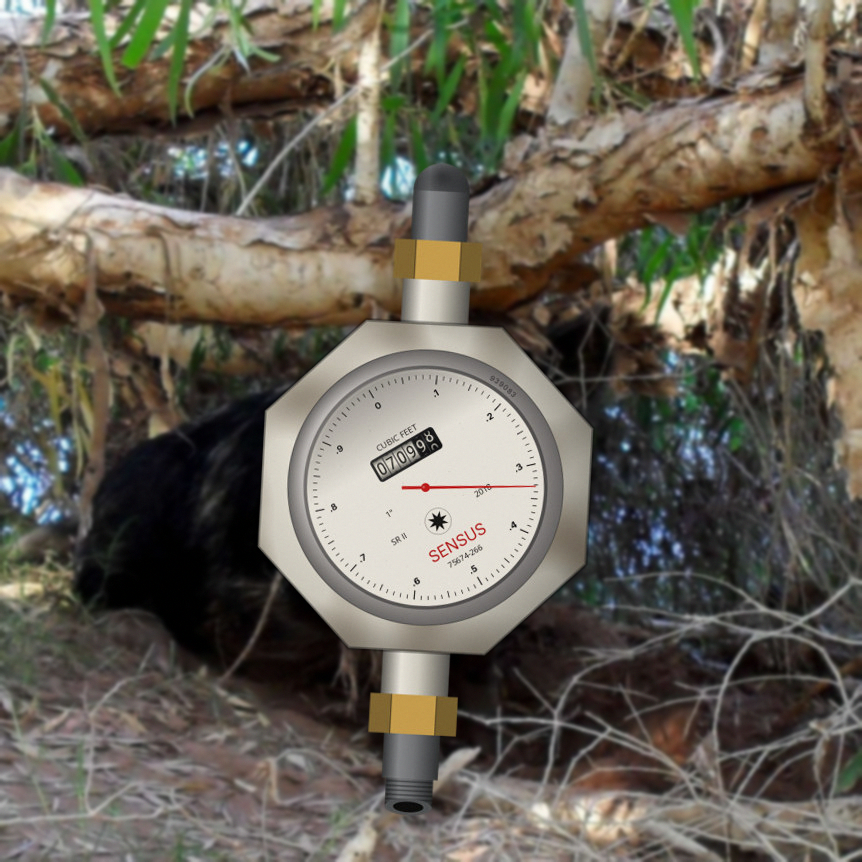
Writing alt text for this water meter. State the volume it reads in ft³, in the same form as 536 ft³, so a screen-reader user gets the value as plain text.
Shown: 70998.33 ft³
